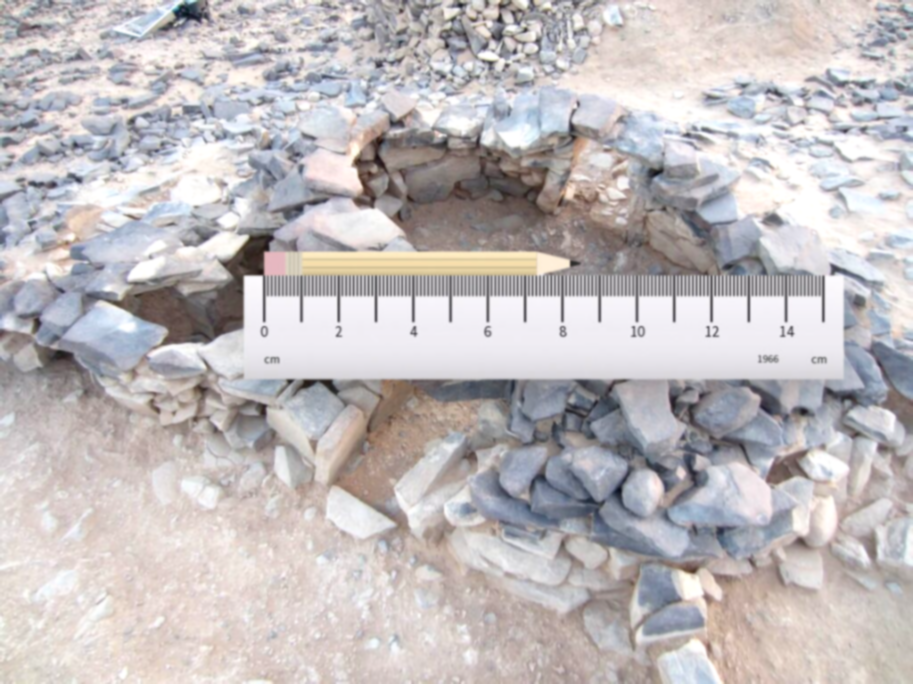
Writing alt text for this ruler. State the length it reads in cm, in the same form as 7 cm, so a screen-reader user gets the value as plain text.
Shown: 8.5 cm
